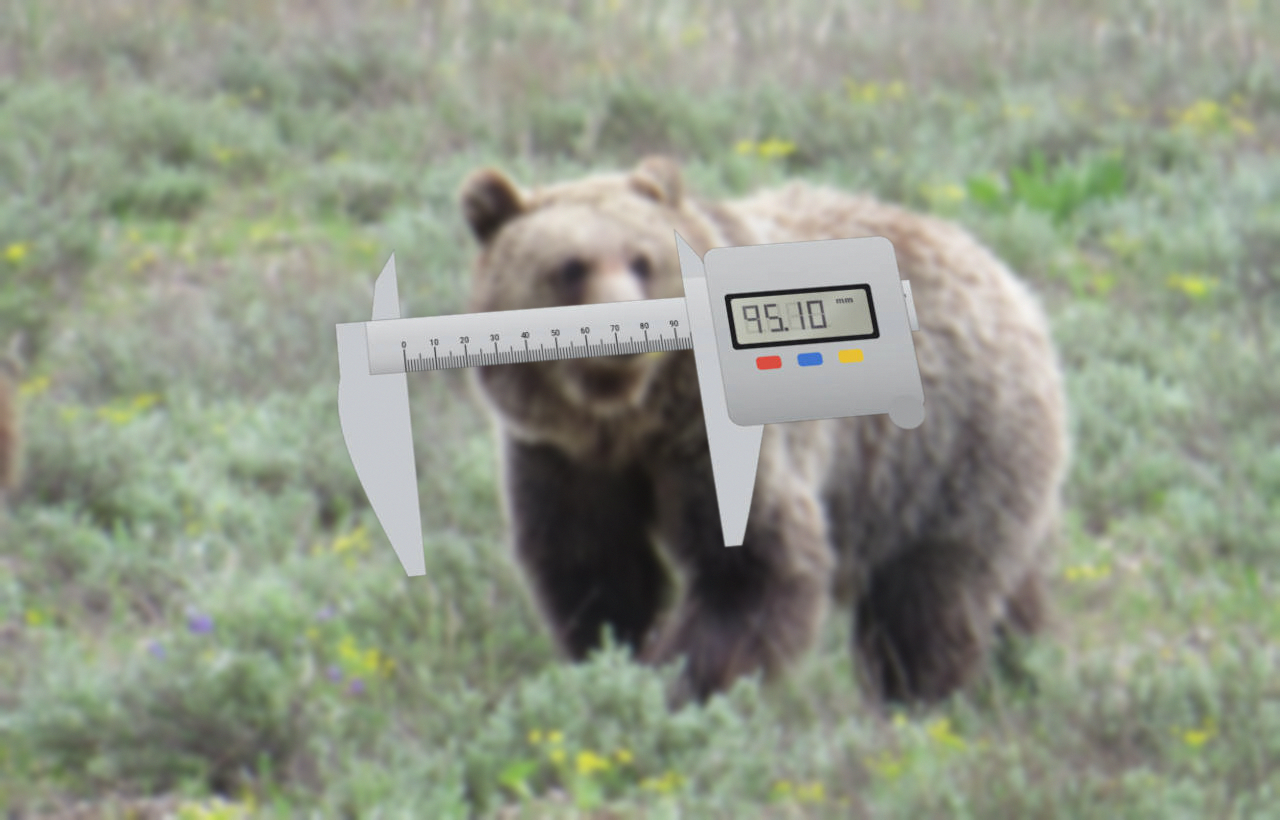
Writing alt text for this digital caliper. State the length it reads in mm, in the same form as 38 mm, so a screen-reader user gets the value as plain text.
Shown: 95.10 mm
